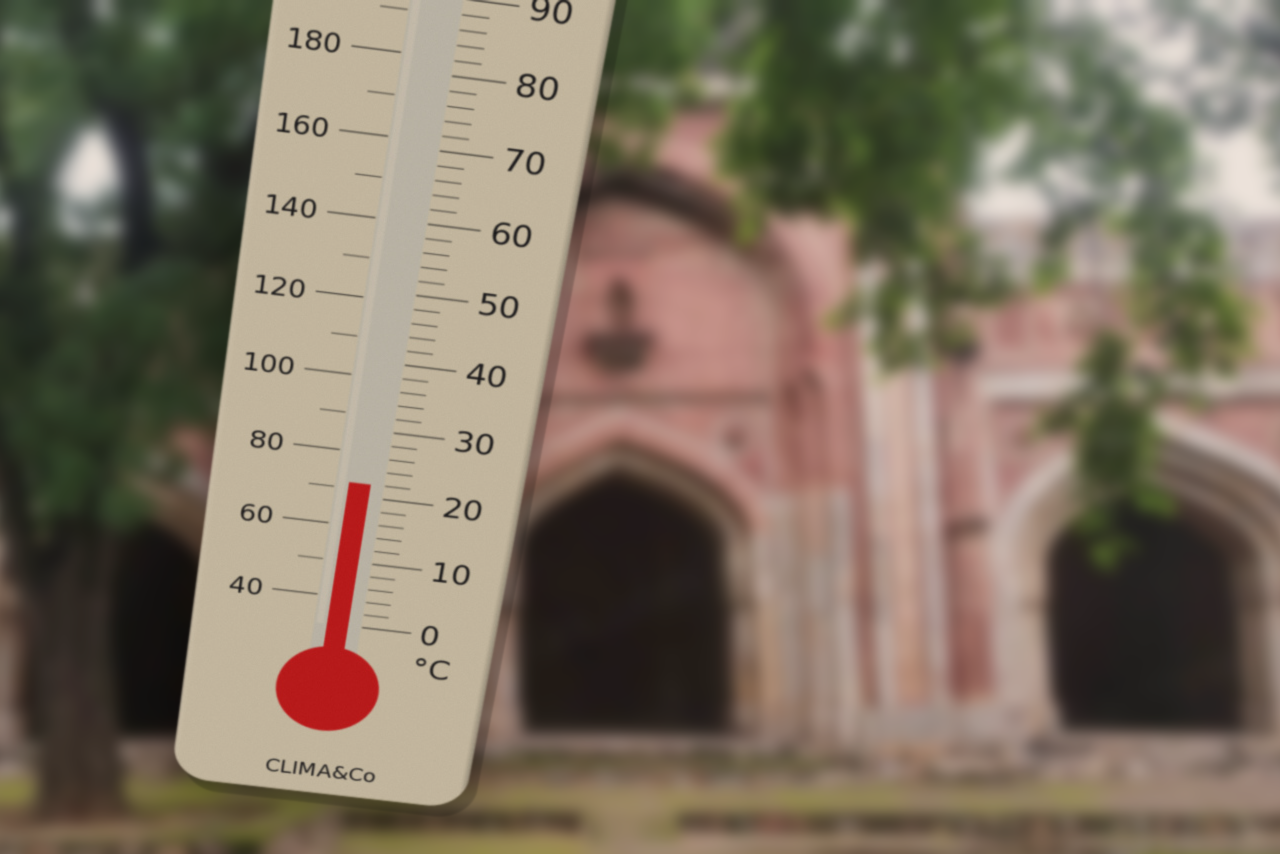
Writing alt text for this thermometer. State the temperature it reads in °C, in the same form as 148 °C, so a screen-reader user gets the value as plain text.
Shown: 22 °C
